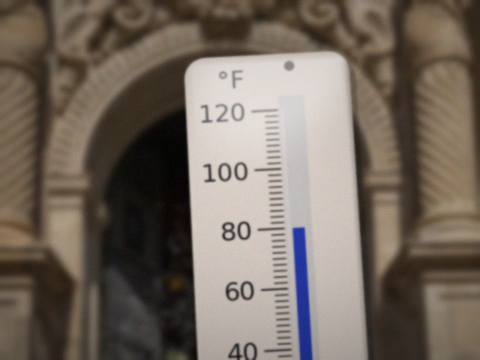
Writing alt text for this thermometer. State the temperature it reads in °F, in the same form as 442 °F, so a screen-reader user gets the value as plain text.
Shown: 80 °F
